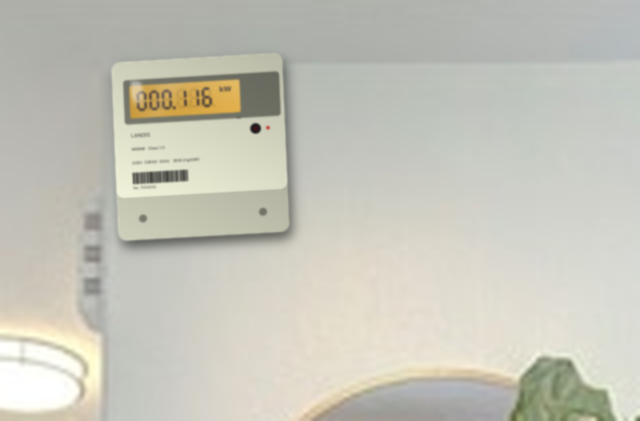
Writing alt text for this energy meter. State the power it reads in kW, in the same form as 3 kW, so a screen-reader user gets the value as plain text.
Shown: 0.116 kW
